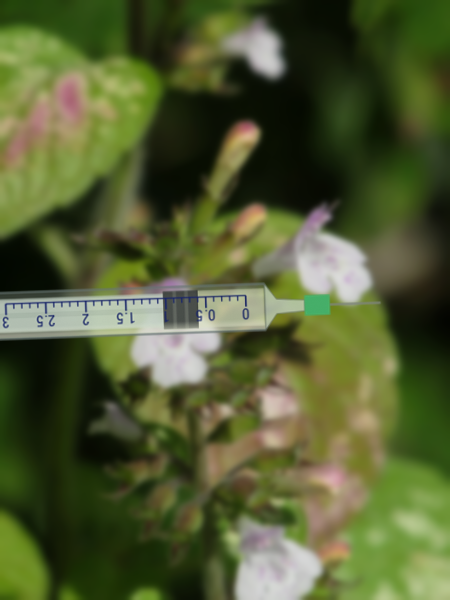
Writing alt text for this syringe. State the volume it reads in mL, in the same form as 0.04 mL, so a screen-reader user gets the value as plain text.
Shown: 0.6 mL
